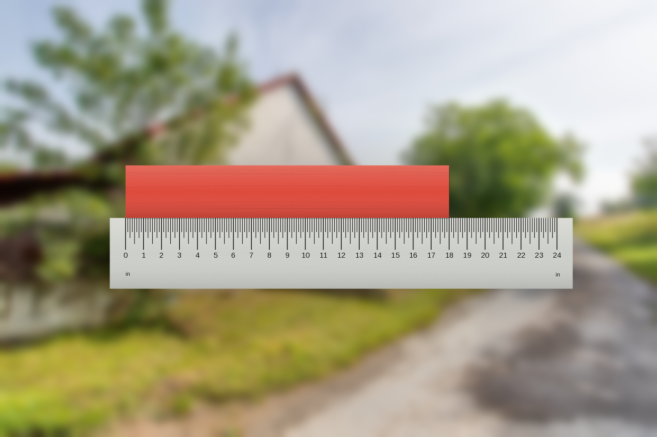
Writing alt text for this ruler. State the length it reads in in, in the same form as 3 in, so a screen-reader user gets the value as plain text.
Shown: 18 in
